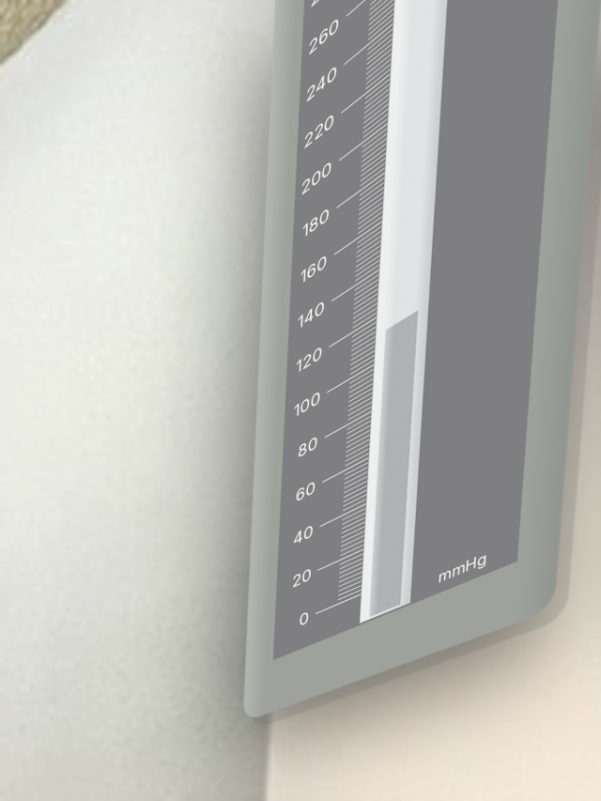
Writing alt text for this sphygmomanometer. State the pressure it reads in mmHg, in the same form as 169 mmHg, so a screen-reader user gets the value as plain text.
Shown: 112 mmHg
